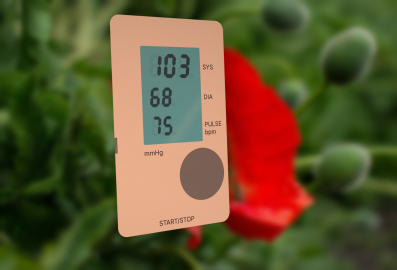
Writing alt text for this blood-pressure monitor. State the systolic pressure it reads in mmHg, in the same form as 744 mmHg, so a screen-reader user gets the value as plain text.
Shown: 103 mmHg
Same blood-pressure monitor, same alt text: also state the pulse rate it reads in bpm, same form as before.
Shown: 75 bpm
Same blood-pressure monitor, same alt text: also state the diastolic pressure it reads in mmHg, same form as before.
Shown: 68 mmHg
